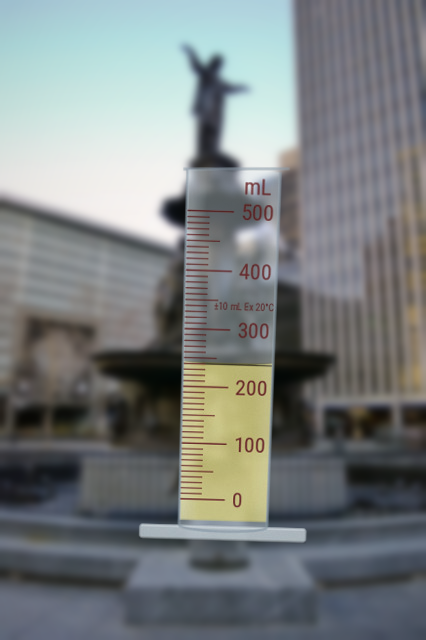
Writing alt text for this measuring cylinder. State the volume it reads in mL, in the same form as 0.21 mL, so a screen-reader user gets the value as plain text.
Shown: 240 mL
